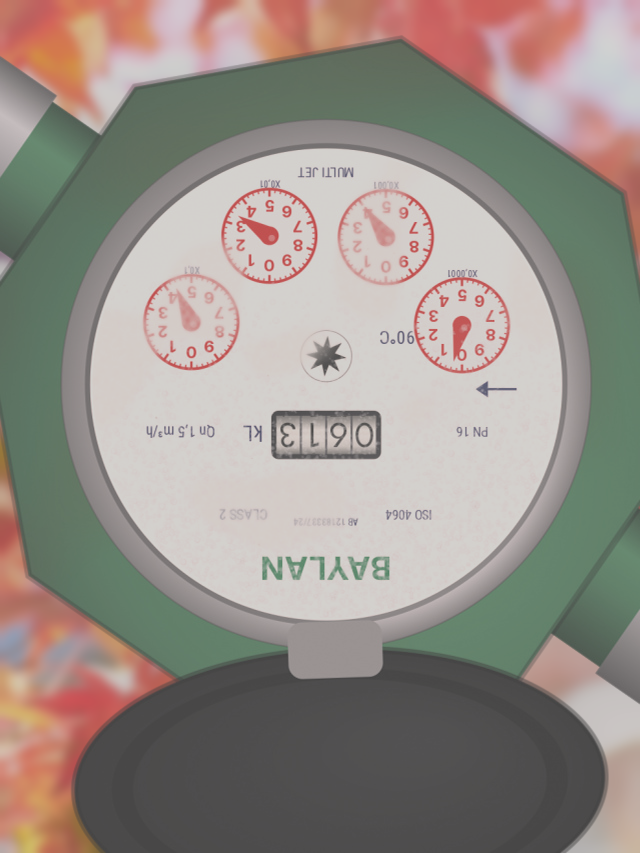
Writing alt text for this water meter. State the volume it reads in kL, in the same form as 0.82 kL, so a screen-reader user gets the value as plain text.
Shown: 613.4340 kL
